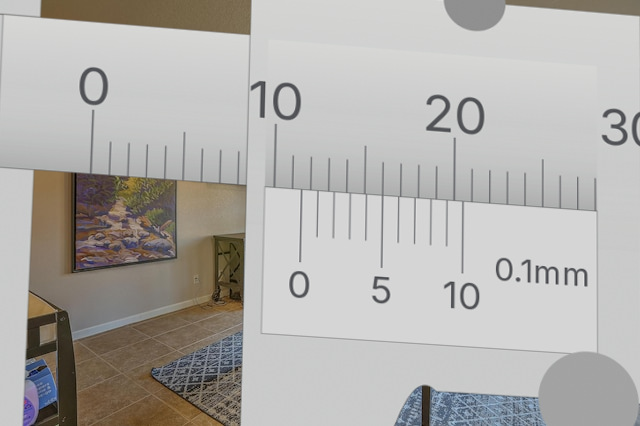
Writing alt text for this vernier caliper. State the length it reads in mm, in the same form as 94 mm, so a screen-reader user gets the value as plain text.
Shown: 11.5 mm
